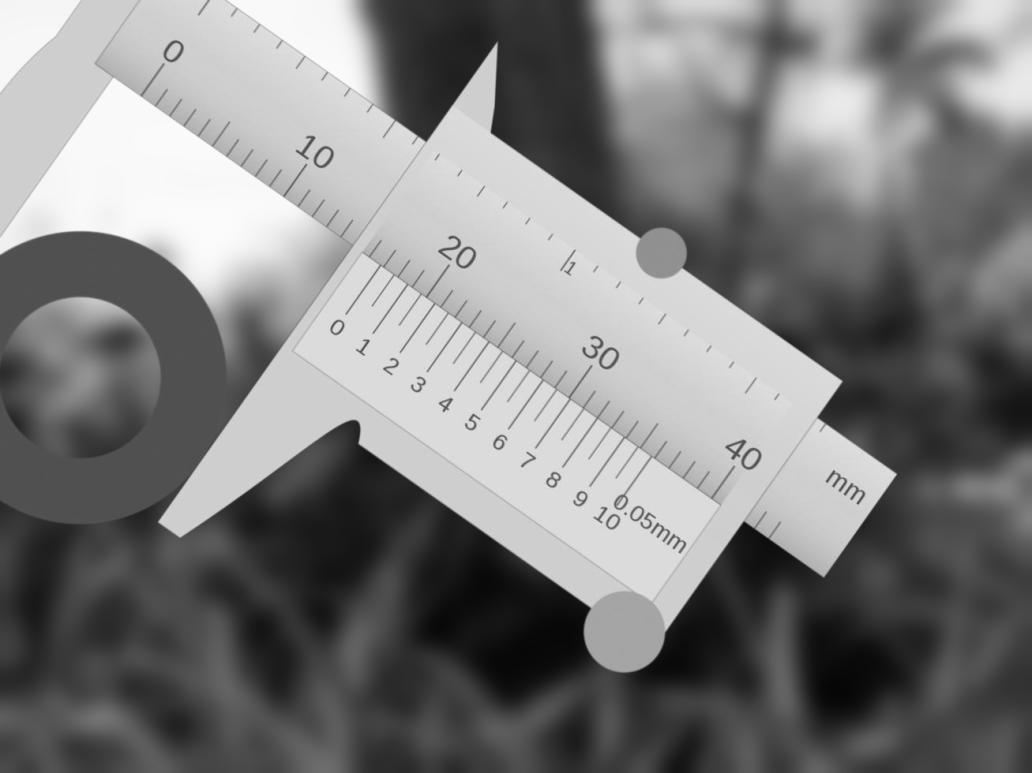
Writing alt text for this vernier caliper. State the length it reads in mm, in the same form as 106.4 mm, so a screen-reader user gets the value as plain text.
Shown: 16.8 mm
